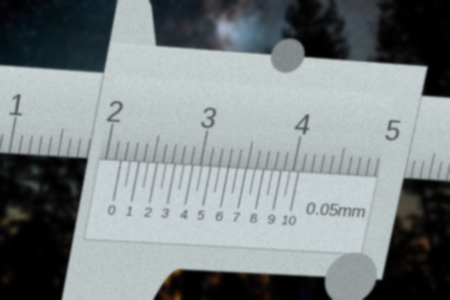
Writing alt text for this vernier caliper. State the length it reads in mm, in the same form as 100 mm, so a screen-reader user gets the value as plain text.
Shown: 21.6 mm
